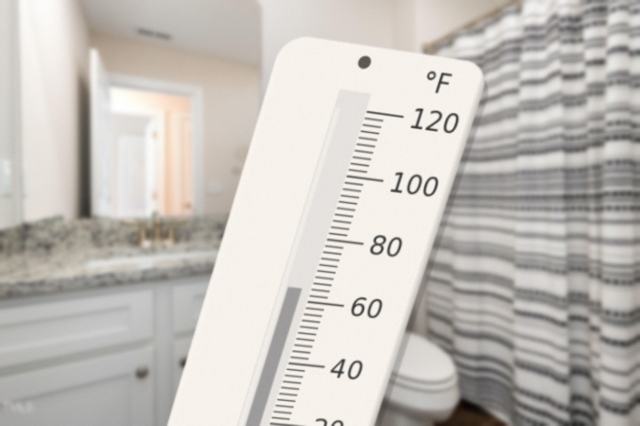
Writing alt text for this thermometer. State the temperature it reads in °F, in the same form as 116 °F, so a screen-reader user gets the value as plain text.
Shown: 64 °F
